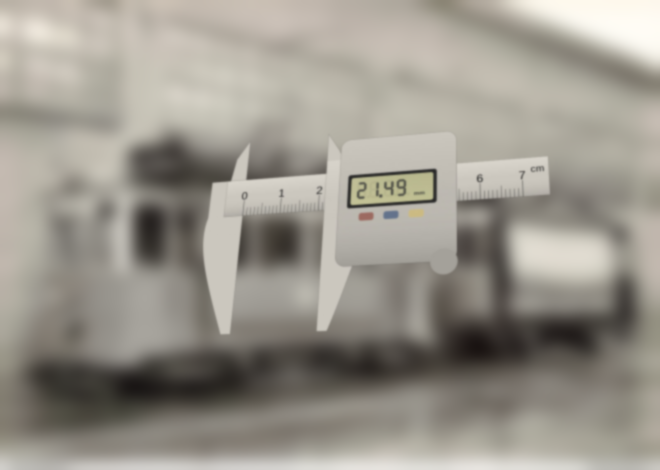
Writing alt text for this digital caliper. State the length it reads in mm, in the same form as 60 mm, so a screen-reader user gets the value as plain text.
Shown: 21.49 mm
